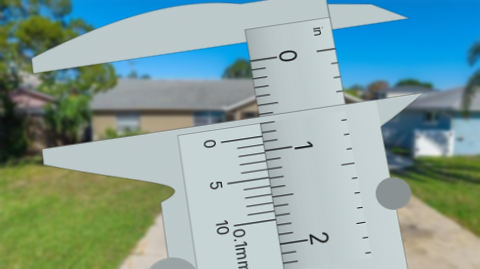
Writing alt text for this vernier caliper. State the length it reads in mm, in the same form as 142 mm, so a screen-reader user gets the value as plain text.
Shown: 8.4 mm
